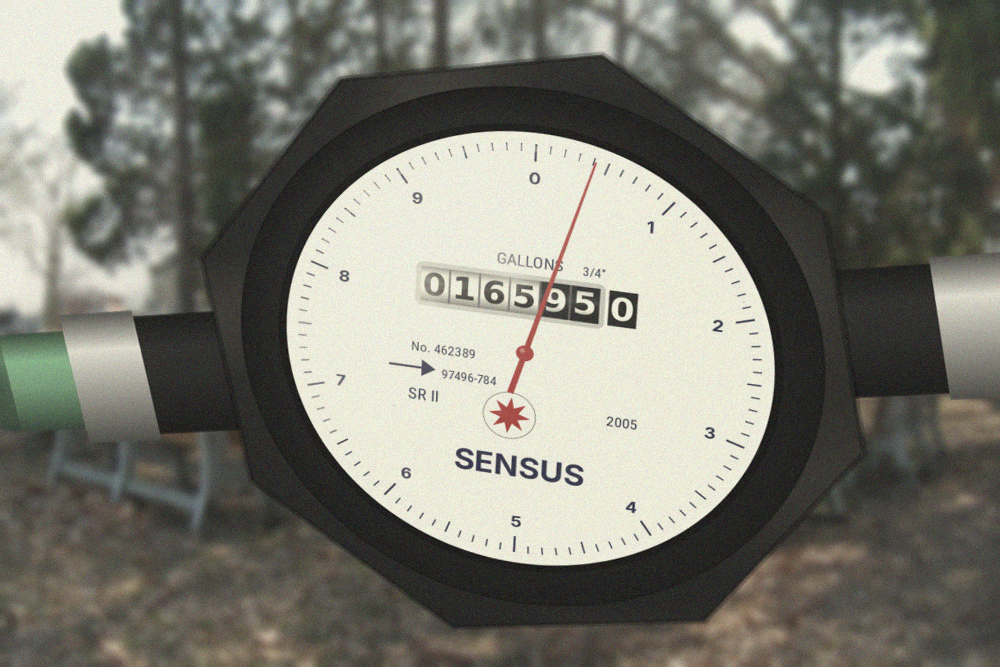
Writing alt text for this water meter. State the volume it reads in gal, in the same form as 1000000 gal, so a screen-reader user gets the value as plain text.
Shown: 165950.4 gal
